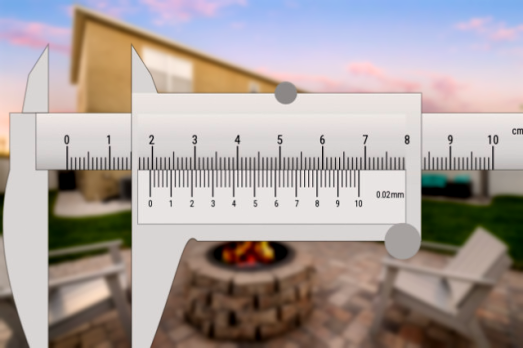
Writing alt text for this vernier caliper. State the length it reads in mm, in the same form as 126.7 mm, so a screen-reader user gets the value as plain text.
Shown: 19.5 mm
